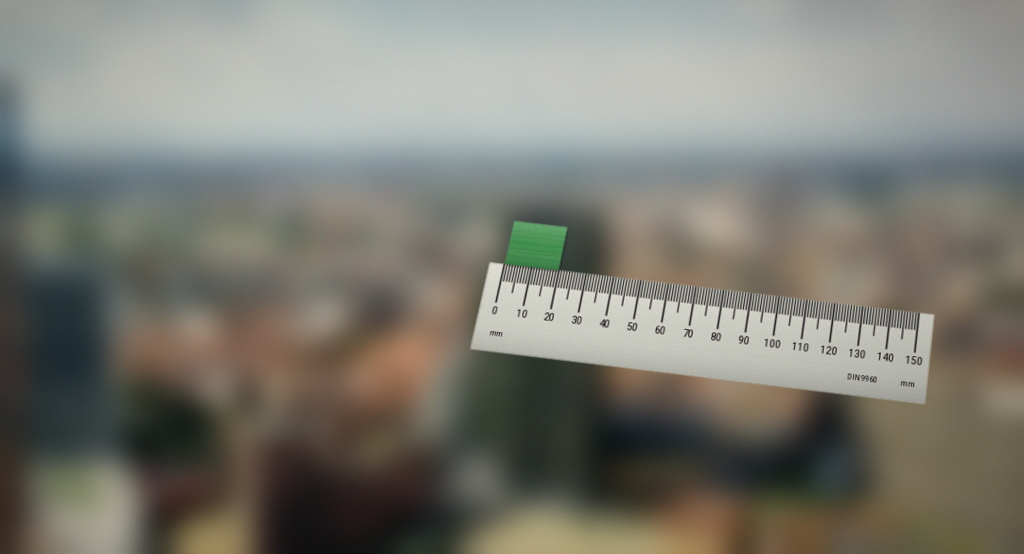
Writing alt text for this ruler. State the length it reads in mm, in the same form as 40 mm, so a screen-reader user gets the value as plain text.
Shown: 20 mm
